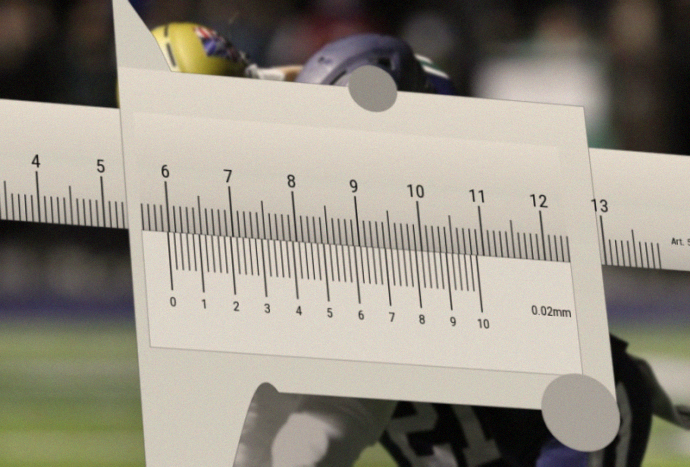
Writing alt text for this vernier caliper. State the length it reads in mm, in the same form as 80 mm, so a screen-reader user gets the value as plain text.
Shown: 59.8 mm
